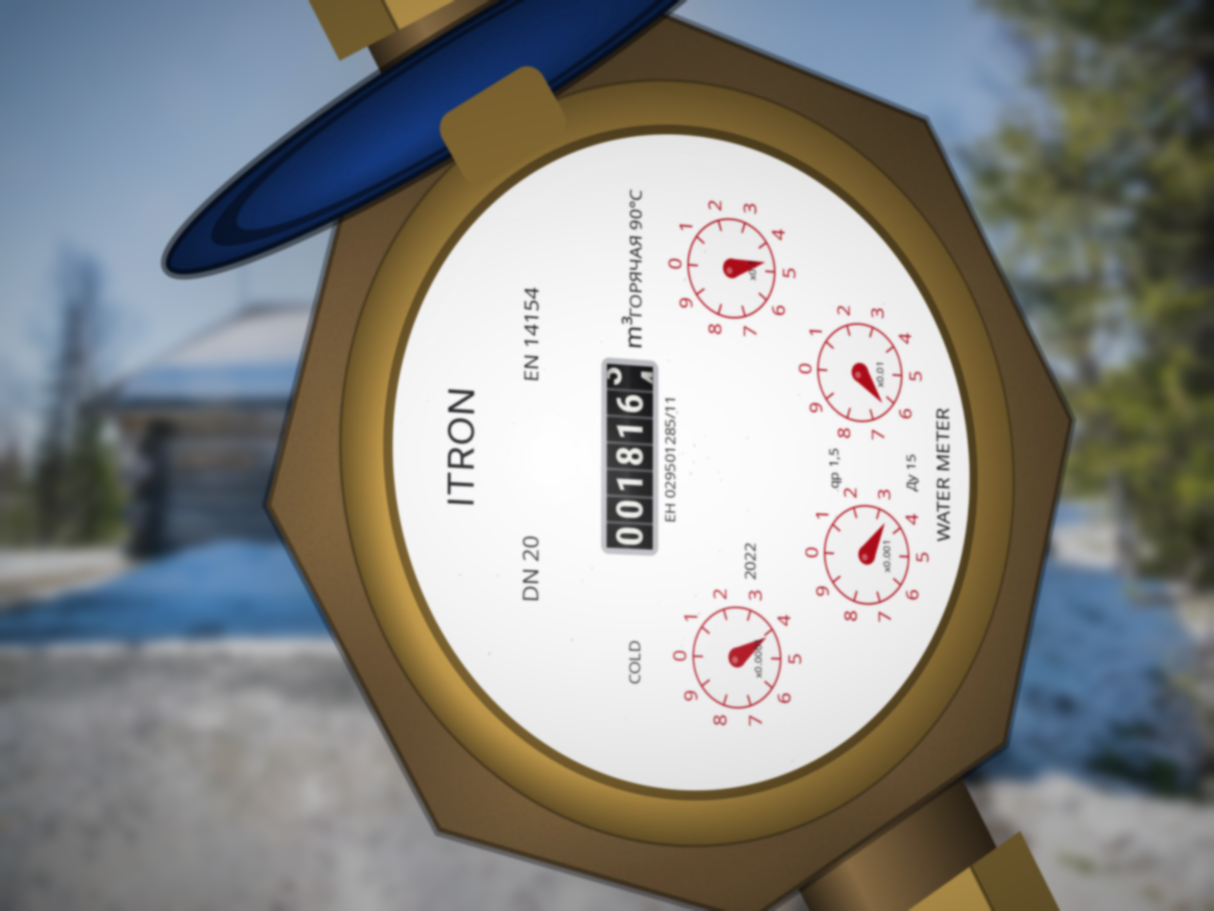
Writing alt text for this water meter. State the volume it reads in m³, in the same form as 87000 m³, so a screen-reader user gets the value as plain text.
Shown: 18163.4634 m³
